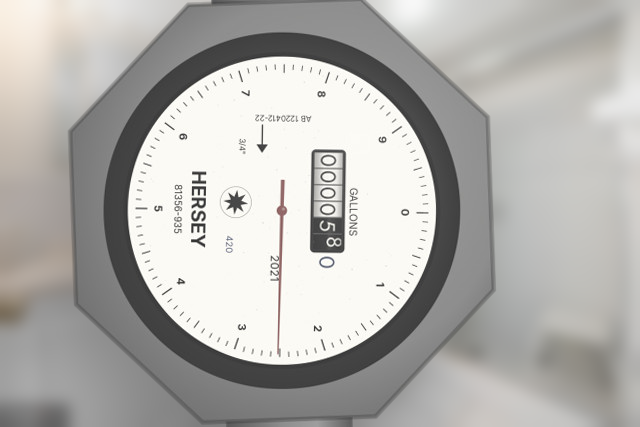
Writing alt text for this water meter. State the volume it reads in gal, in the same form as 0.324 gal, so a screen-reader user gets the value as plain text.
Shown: 582.5 gal
